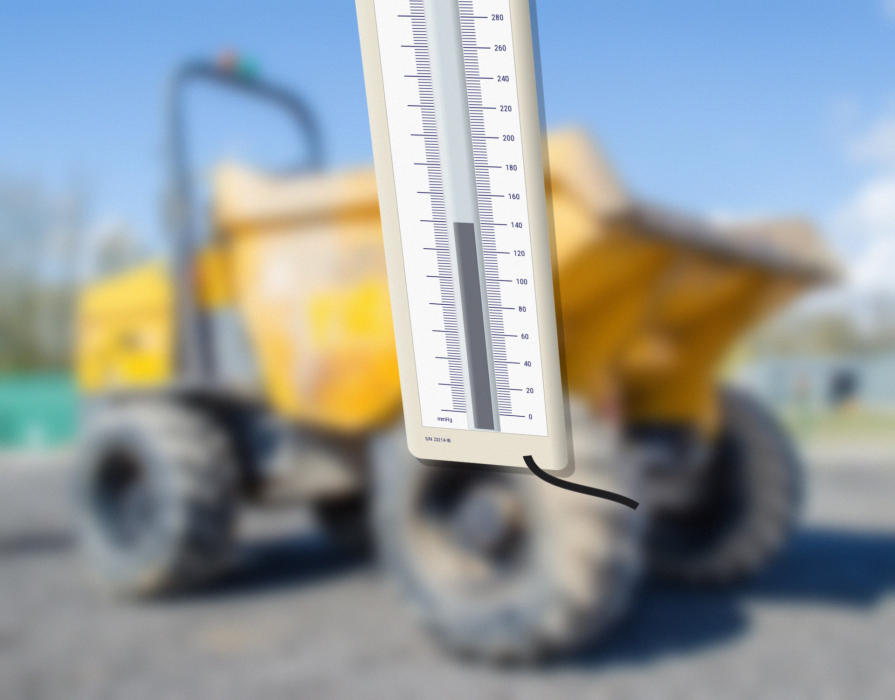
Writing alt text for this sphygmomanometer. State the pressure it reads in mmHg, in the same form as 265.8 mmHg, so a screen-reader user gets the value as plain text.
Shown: 140 mmHg
